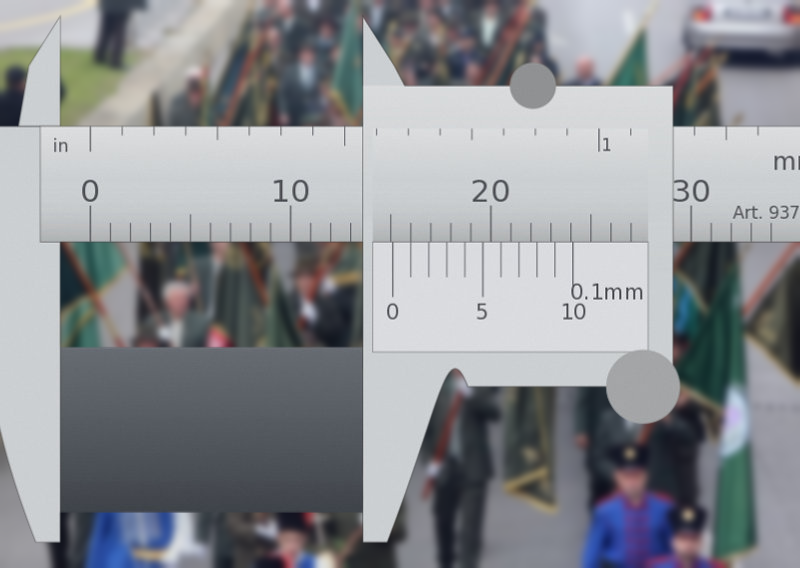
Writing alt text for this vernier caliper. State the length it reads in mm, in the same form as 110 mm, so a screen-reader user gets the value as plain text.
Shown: 15.1 mm
